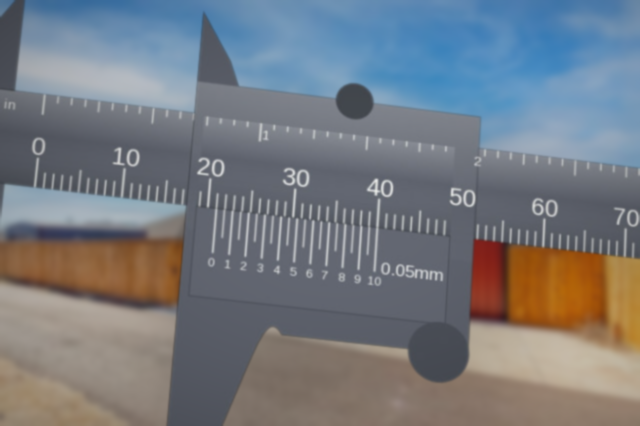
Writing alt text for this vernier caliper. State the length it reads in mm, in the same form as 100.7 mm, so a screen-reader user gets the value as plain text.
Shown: 21.0 mm
